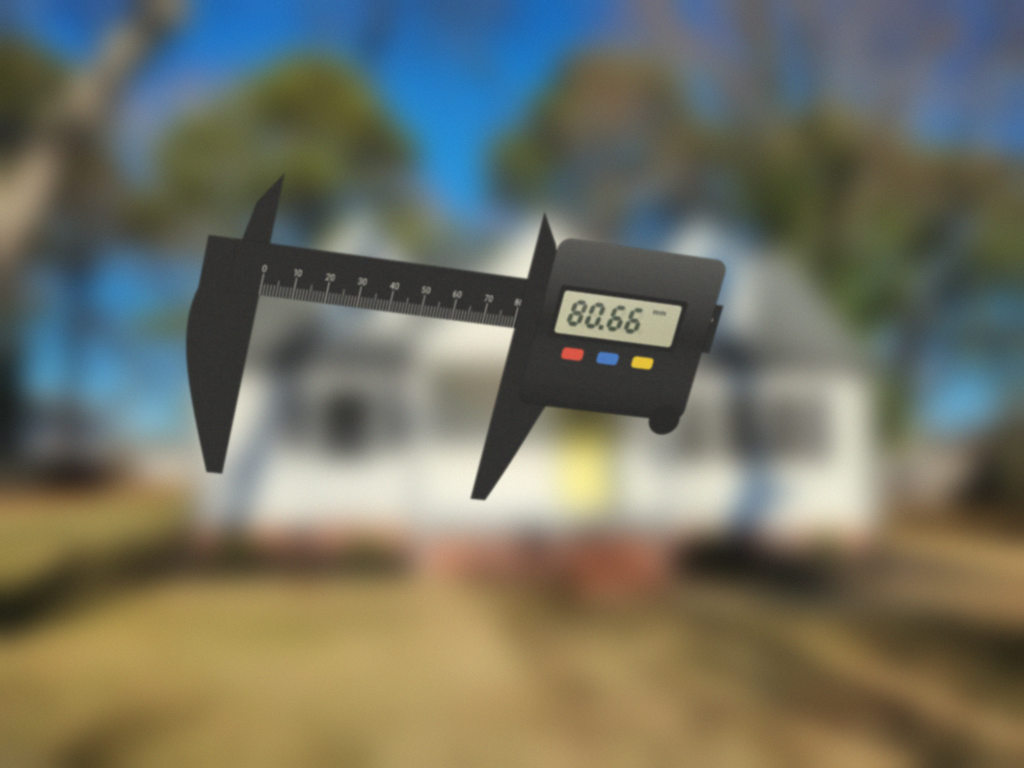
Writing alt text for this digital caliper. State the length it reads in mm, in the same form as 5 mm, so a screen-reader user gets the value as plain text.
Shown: 80.66 mm
